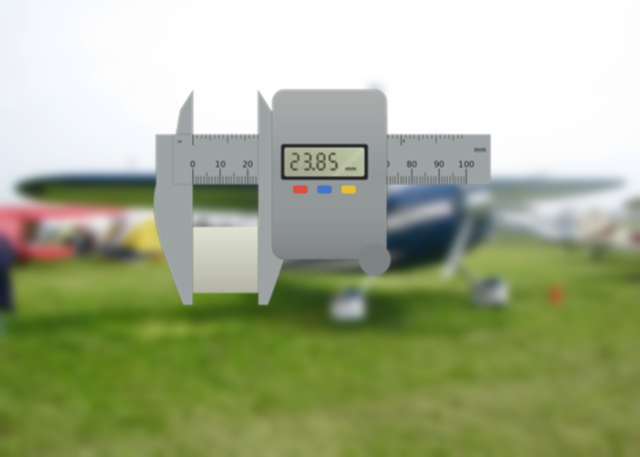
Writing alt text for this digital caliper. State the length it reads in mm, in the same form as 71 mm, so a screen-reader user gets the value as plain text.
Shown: 23.85 mm
